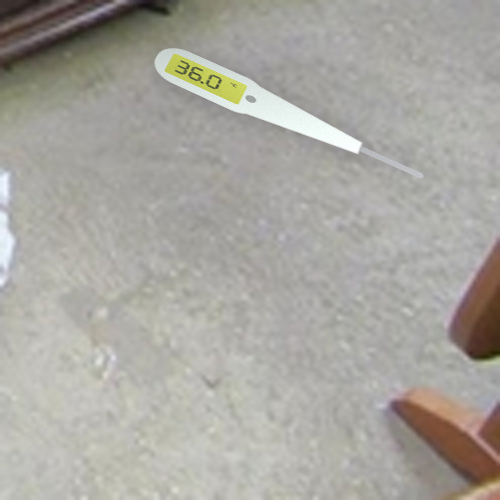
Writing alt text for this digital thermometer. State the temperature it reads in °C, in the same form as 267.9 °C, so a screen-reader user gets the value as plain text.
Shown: 36.0 °C
